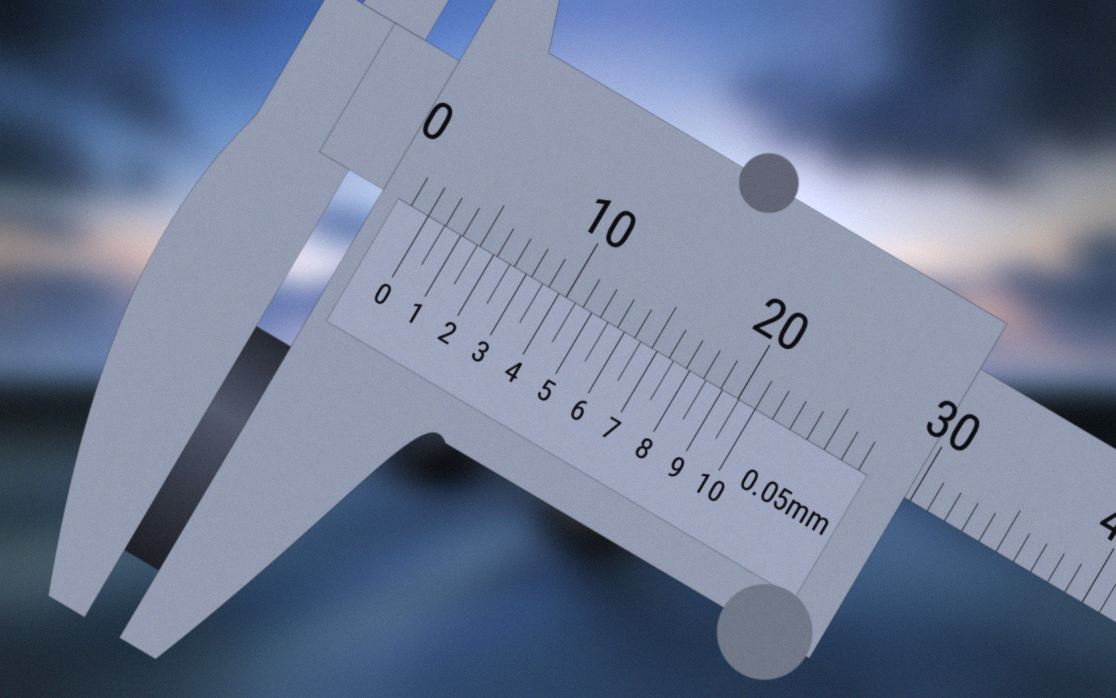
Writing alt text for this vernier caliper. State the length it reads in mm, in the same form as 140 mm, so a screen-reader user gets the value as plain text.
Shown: 2.0 mm
